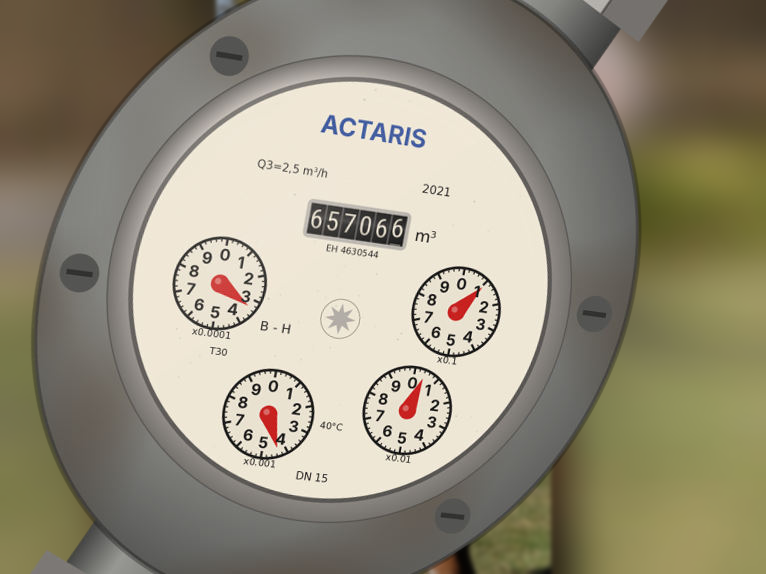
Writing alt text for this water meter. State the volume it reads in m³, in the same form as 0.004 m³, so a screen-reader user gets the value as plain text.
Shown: 657066.1043 m³
